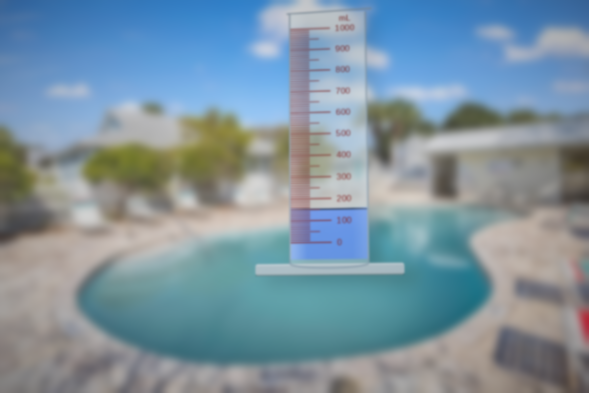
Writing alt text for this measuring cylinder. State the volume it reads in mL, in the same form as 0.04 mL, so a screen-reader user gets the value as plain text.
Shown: 150 mL
